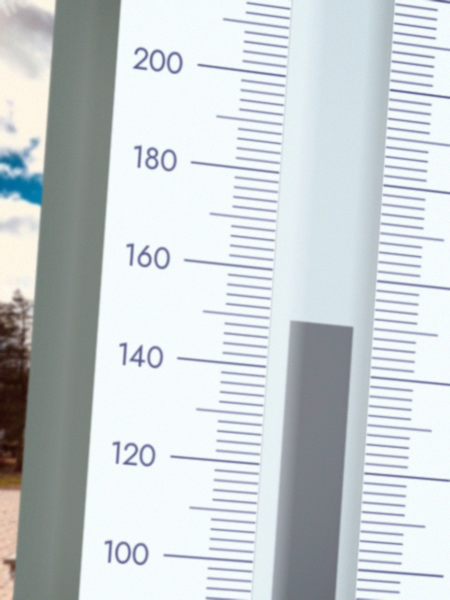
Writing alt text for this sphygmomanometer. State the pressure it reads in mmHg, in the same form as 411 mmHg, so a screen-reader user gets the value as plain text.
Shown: 150 mmHg
